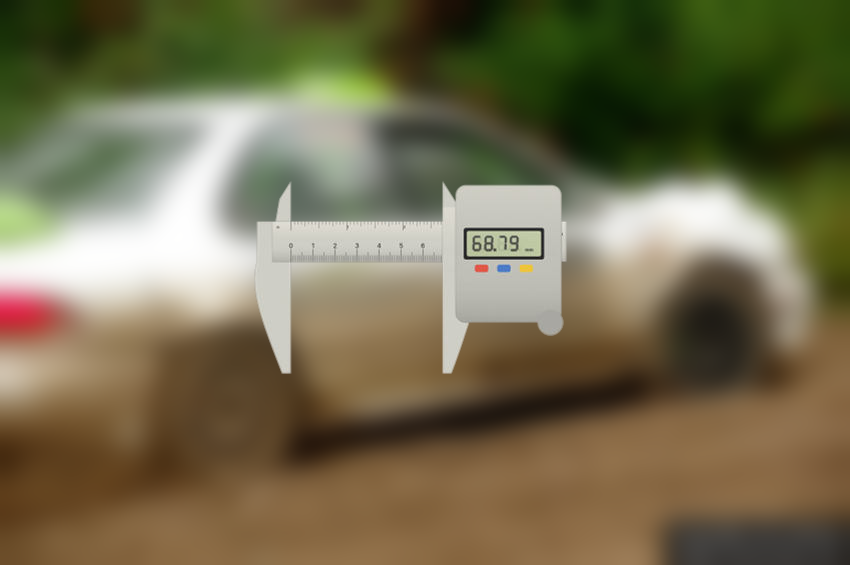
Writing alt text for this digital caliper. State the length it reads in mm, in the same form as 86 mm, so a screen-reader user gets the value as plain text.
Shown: 68.79 mm
